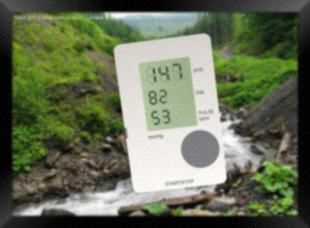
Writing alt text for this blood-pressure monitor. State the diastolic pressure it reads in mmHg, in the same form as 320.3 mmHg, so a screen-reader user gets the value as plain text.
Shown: 82 mmHg
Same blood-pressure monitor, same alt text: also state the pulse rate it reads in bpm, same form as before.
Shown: 53 bpm
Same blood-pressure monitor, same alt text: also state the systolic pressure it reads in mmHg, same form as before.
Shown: 147 mmHg
